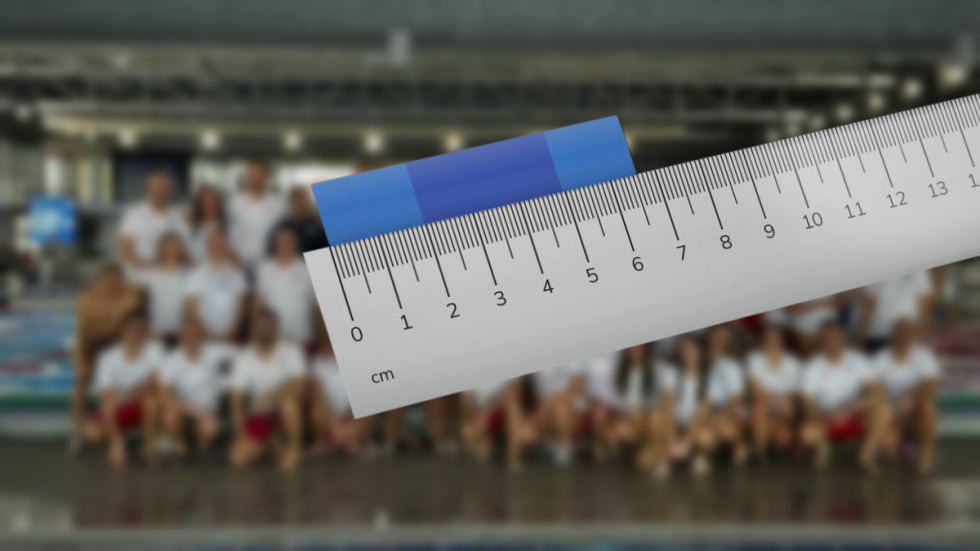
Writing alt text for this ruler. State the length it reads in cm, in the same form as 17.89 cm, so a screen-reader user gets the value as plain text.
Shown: 6.6 cm
